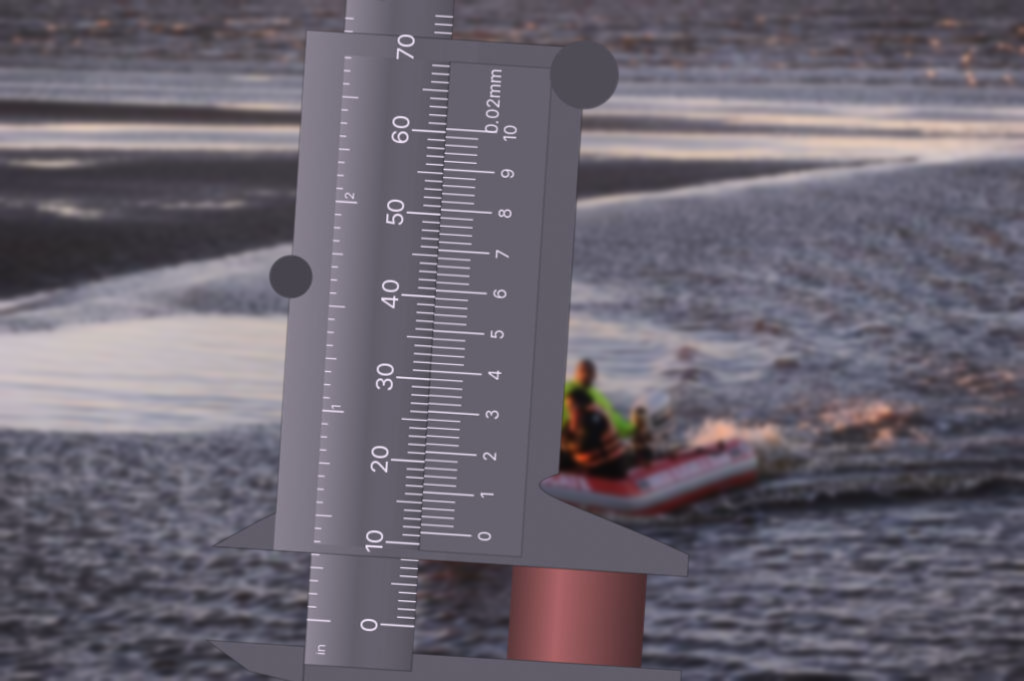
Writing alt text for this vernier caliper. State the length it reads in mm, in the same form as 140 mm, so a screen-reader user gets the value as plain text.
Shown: 11.4 mm
